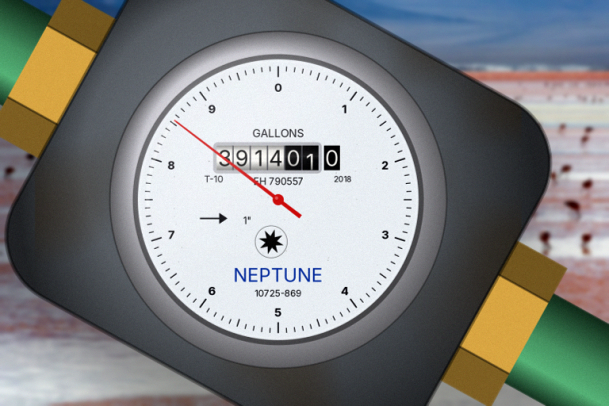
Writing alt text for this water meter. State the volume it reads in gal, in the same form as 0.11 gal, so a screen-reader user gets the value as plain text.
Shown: 3914008.5 gal
